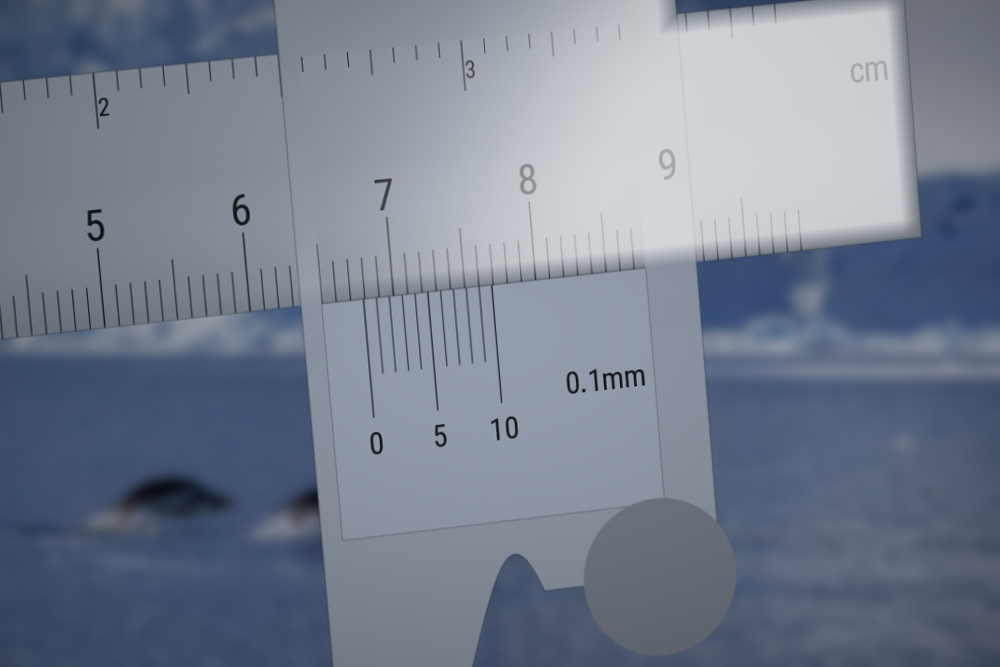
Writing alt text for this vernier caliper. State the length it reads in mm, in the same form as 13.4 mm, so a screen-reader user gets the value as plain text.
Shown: 67.9 mm
